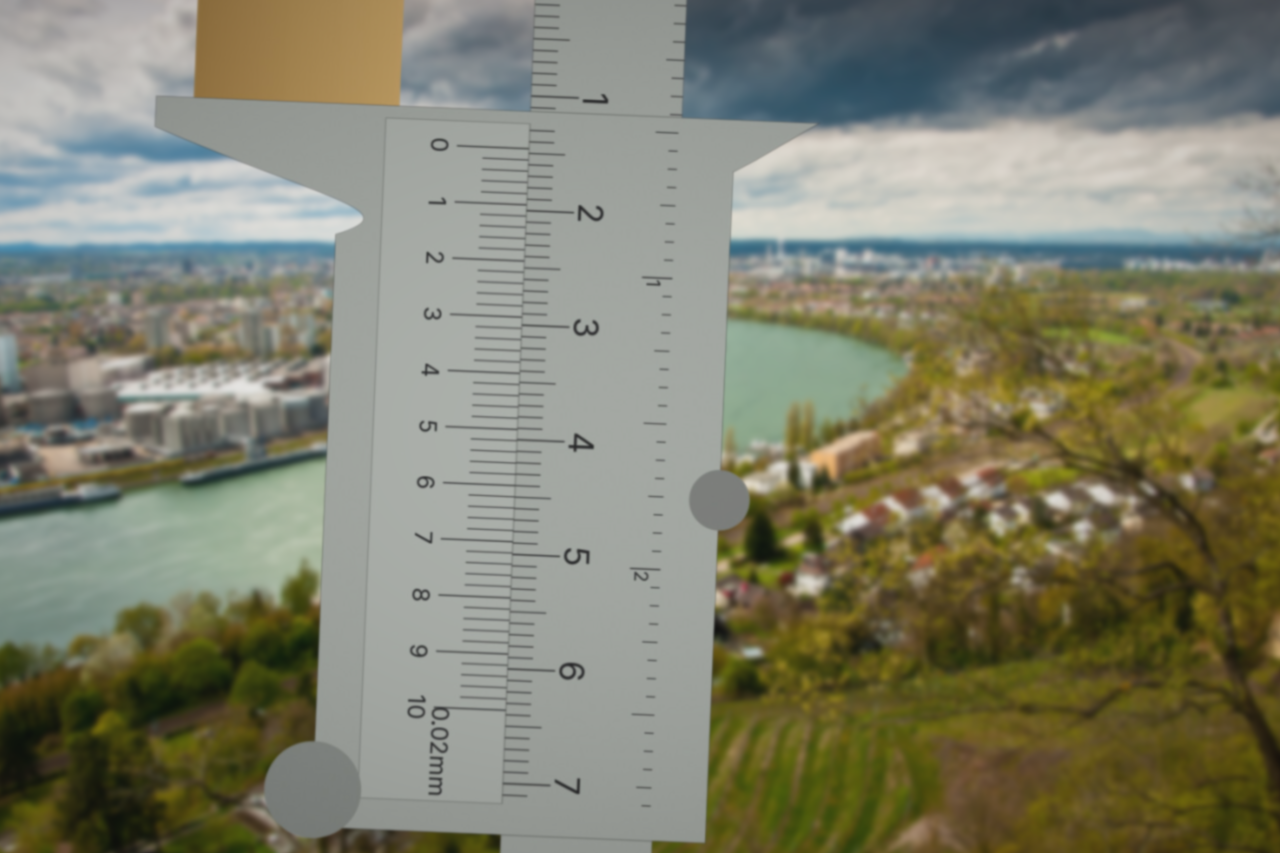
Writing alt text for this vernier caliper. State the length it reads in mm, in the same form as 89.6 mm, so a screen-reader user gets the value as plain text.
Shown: 14.6 mm
